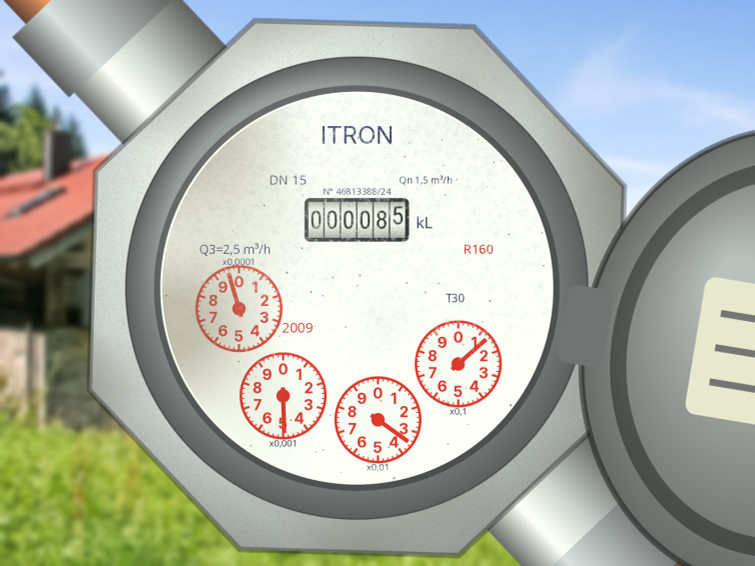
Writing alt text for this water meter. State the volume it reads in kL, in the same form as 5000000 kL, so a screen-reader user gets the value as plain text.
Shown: 85.1349 kL
